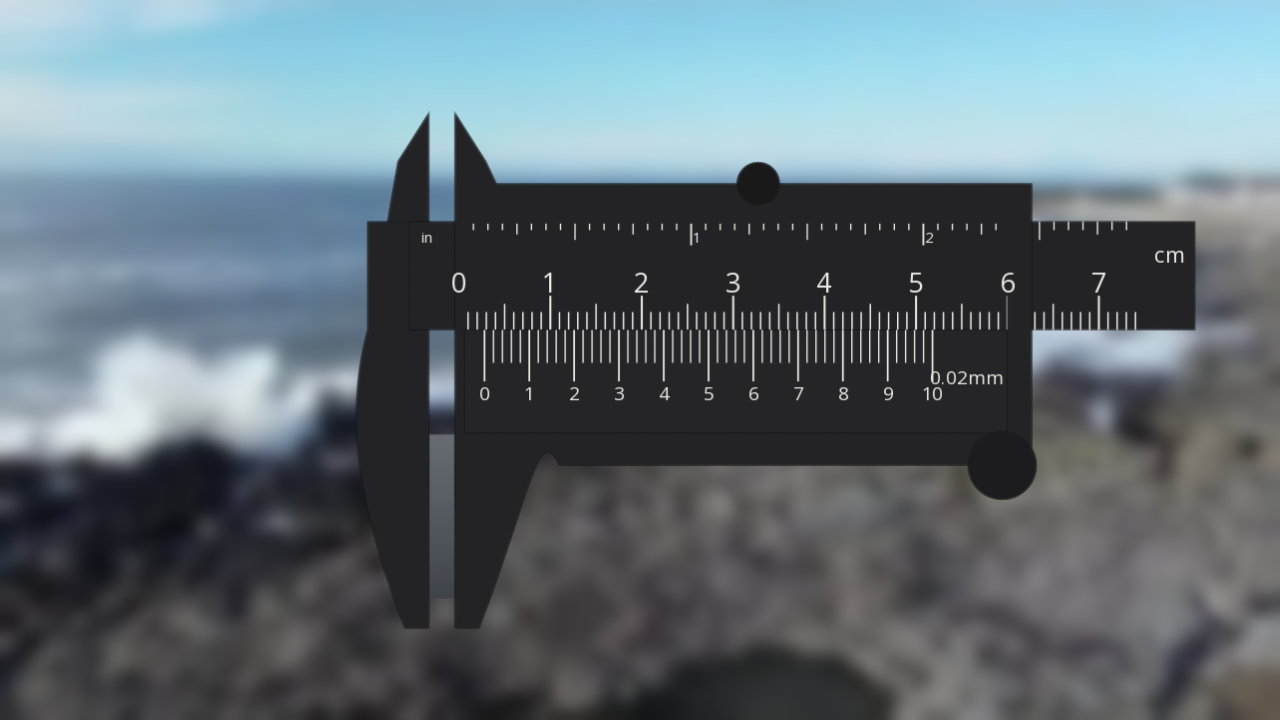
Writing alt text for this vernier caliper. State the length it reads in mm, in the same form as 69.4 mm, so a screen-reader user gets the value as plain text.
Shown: 2.8 mm
